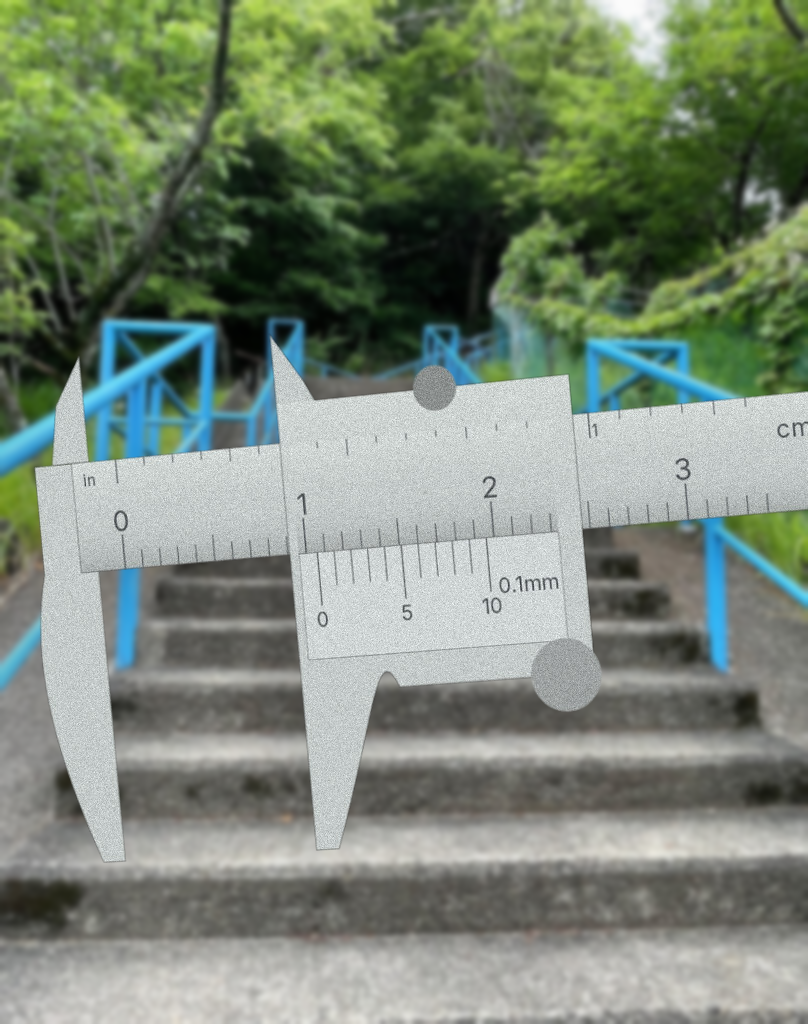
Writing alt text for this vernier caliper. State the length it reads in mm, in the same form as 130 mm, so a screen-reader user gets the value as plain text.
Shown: 10.6 mm
